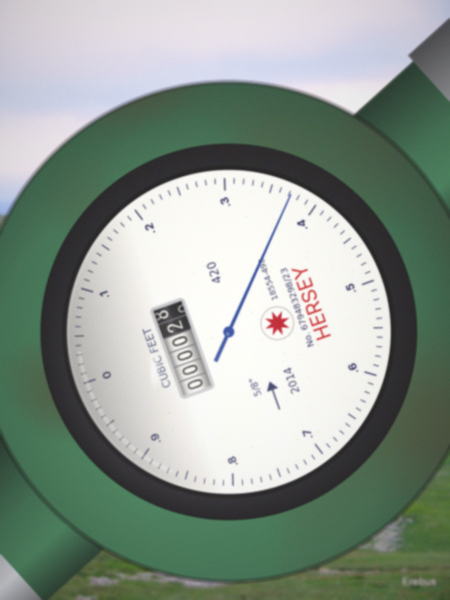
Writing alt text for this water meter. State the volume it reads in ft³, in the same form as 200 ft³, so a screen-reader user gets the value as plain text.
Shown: 28.37 ft³
